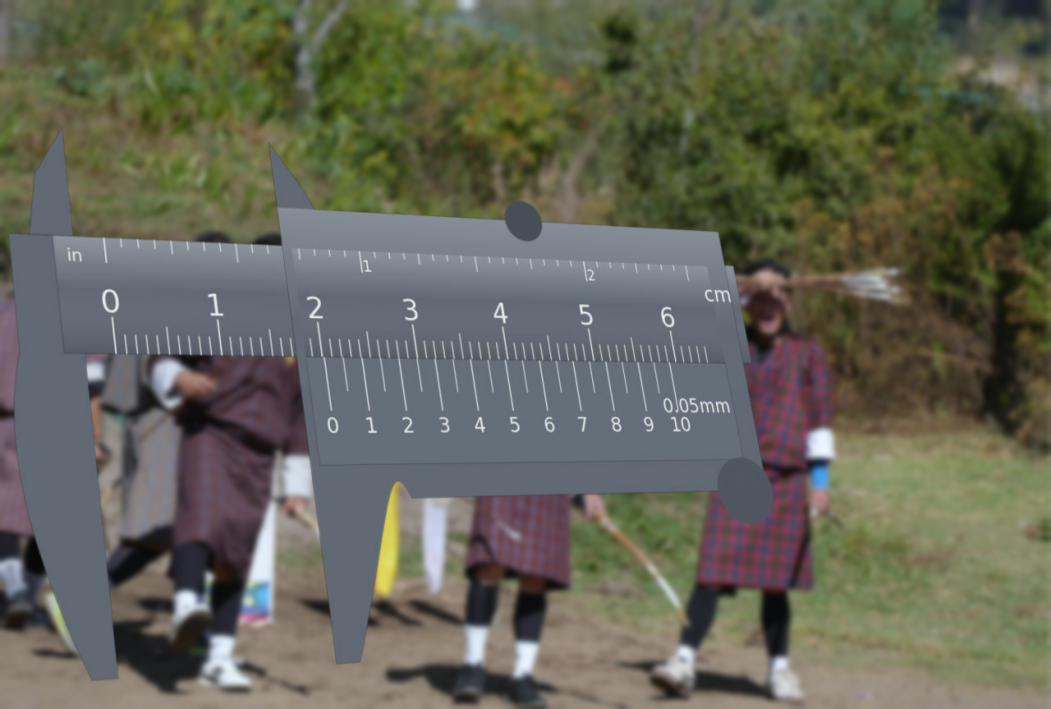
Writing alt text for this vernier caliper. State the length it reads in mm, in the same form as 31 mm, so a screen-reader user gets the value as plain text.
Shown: 20.2 mm
